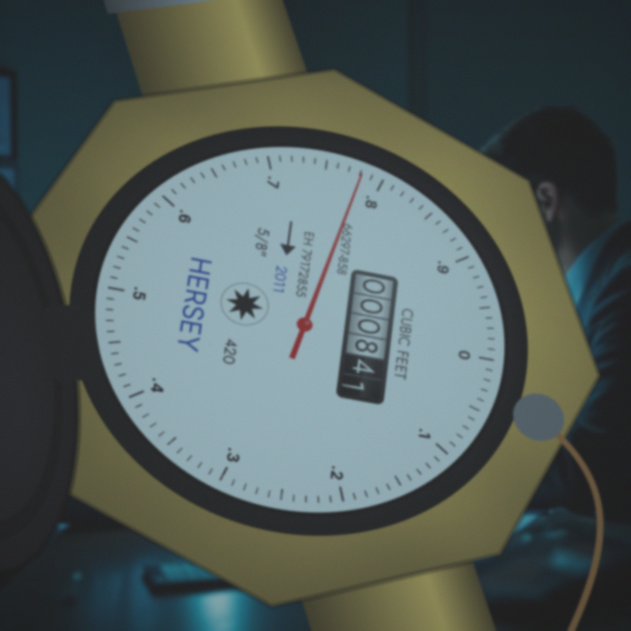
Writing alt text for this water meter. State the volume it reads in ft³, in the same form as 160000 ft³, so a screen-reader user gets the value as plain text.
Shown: 840.78 ft³
